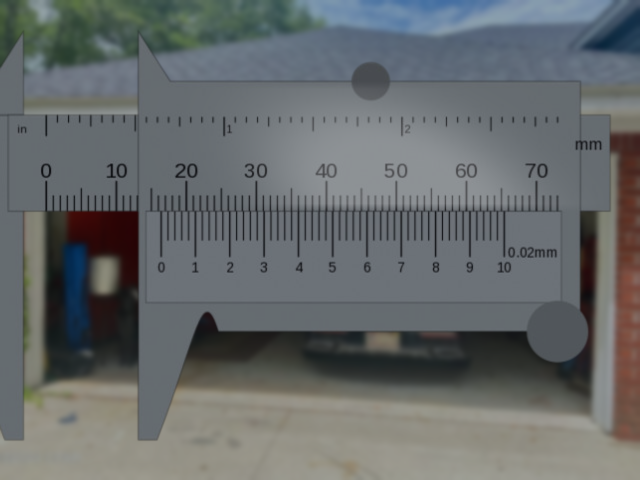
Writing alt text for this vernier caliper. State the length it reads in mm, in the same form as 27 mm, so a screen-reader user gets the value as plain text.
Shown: 16.4 mm
